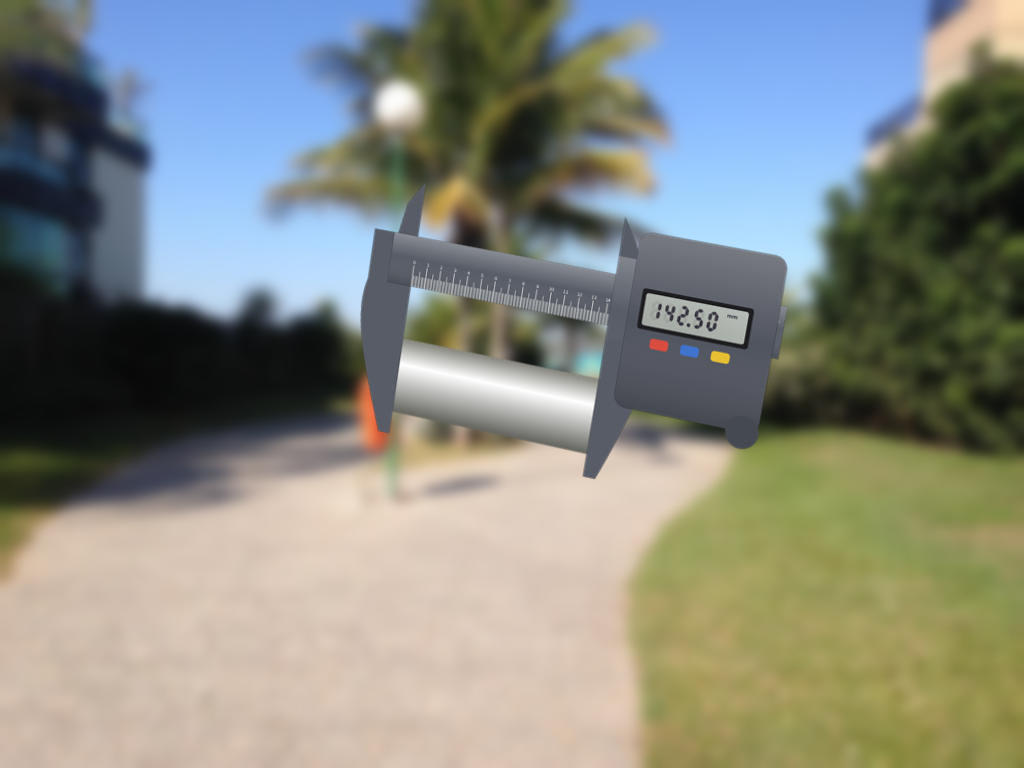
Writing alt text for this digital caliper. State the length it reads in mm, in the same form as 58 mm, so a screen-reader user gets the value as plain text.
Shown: 142.50 mm
